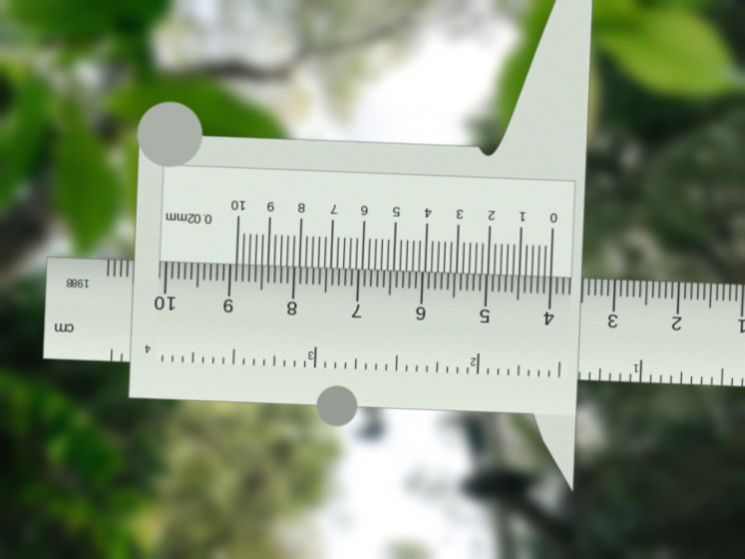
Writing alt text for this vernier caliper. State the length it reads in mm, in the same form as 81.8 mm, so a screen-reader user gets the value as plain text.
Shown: 40.0 mm
